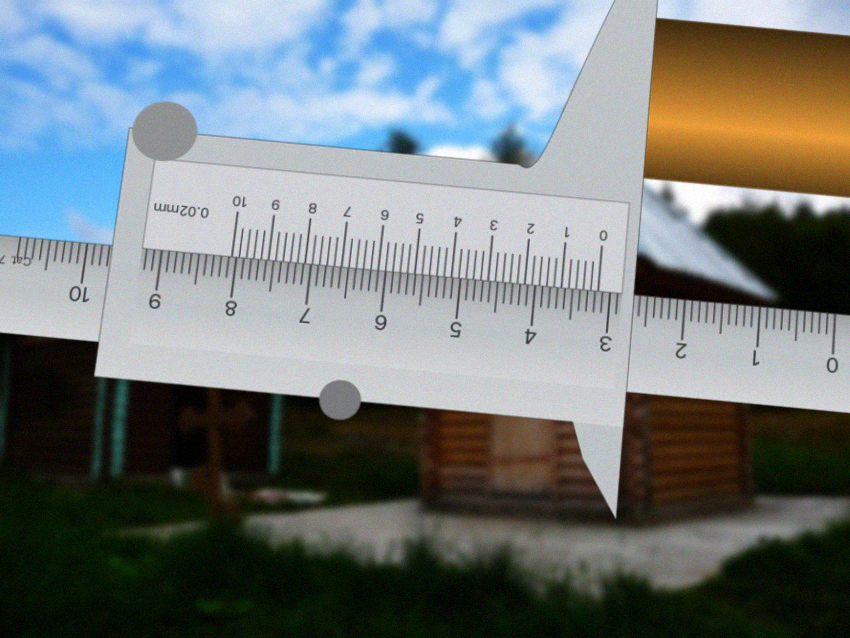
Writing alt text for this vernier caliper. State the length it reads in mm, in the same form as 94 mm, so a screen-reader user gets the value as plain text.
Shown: 31.6 mm
